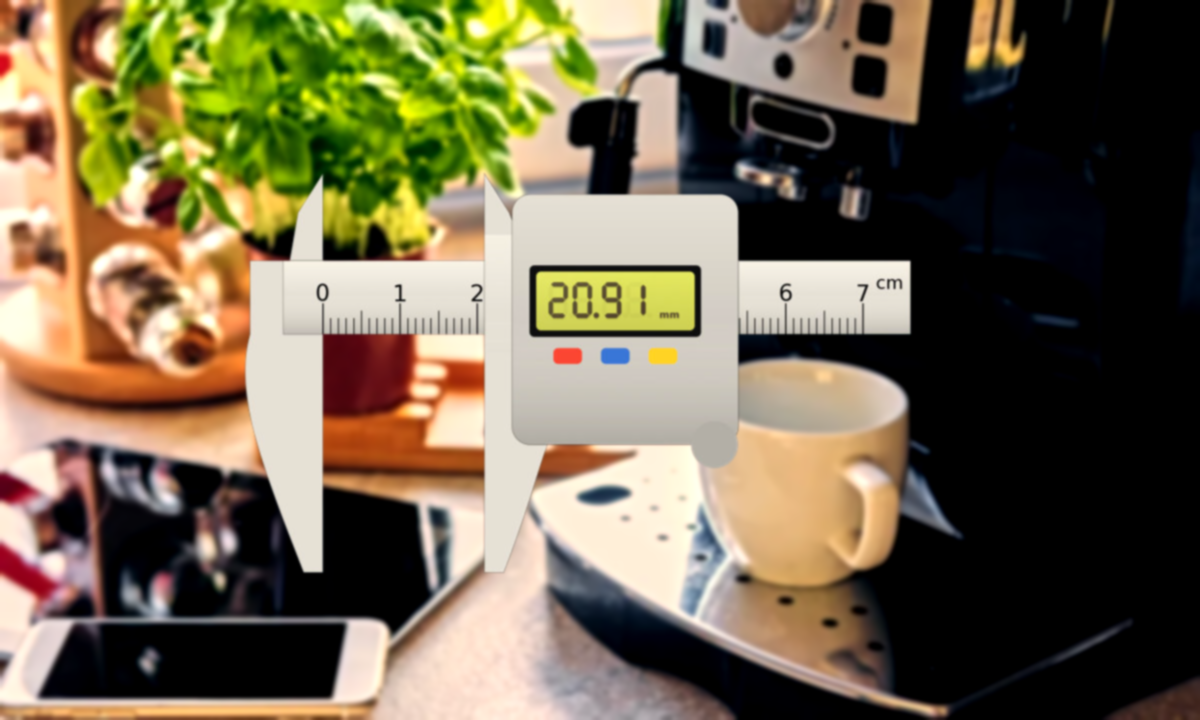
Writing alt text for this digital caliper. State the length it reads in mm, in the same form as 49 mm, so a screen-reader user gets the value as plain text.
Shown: 20.91 mm
